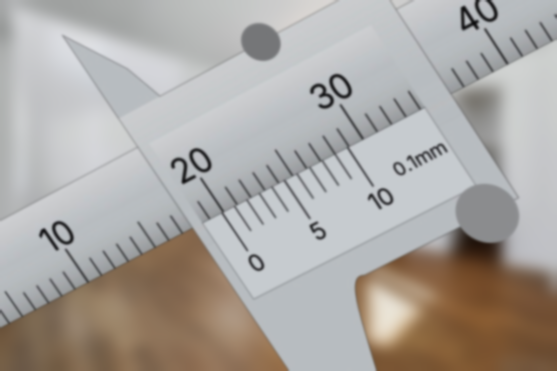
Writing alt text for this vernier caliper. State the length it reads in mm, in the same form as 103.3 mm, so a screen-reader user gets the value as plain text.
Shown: 19.9 mm
